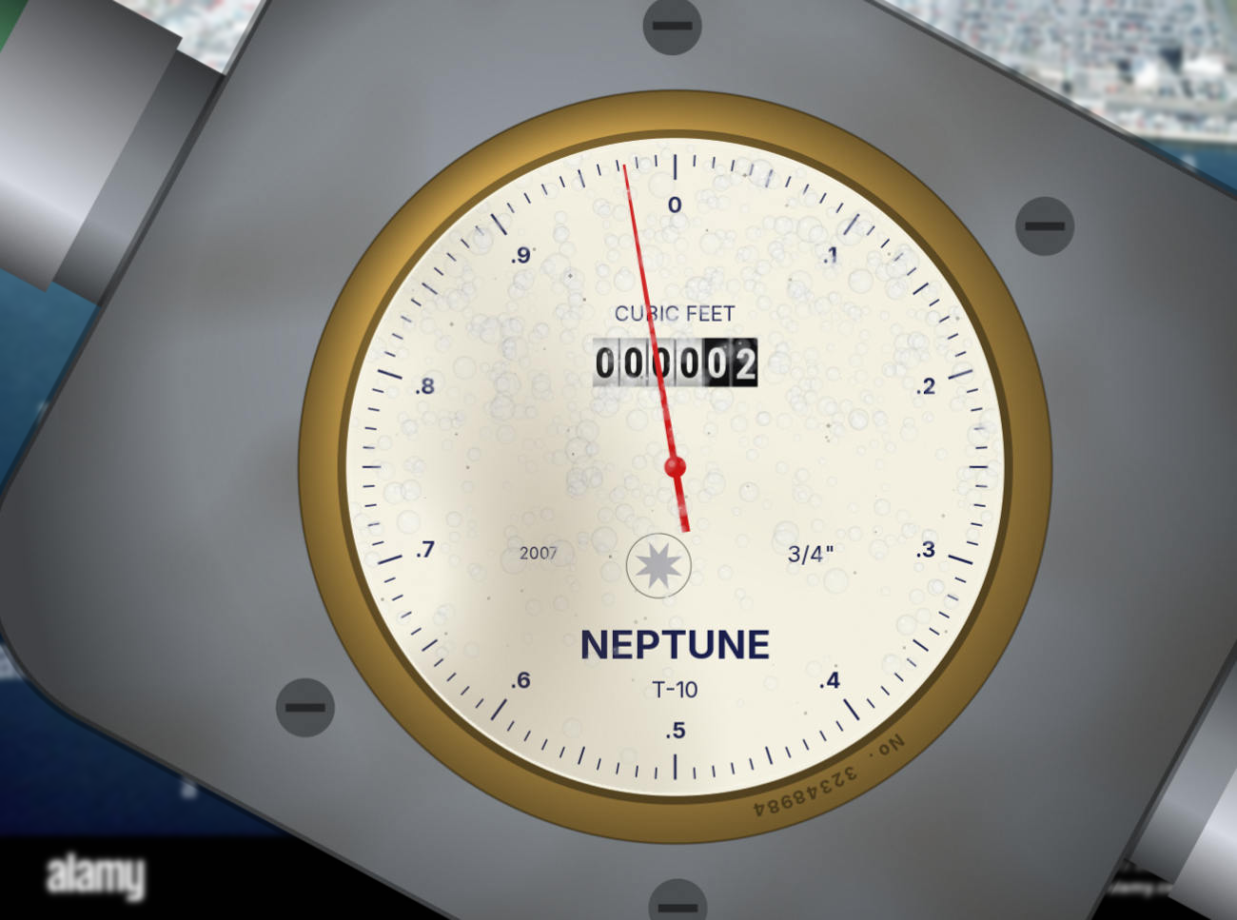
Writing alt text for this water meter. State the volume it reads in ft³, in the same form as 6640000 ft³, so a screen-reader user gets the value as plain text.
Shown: 1.97 ft³
